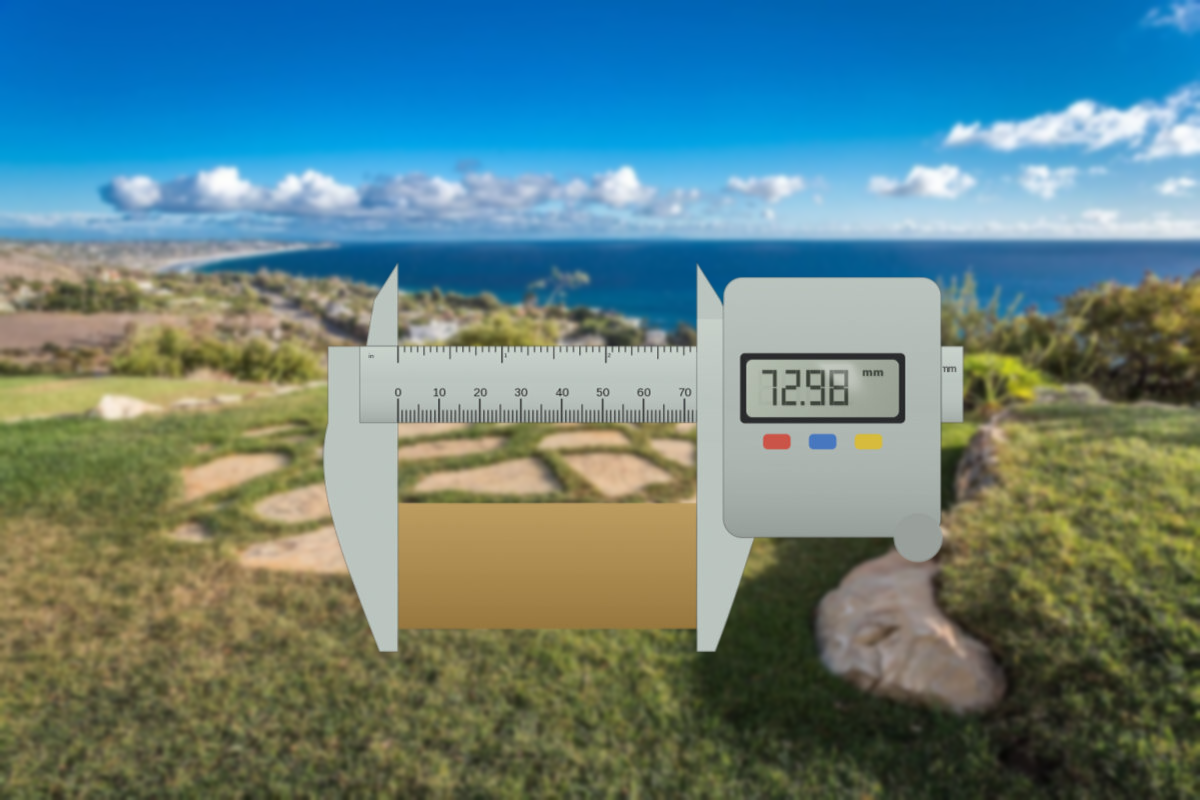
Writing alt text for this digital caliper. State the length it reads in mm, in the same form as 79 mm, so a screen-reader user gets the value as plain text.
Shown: 72.98 mm
